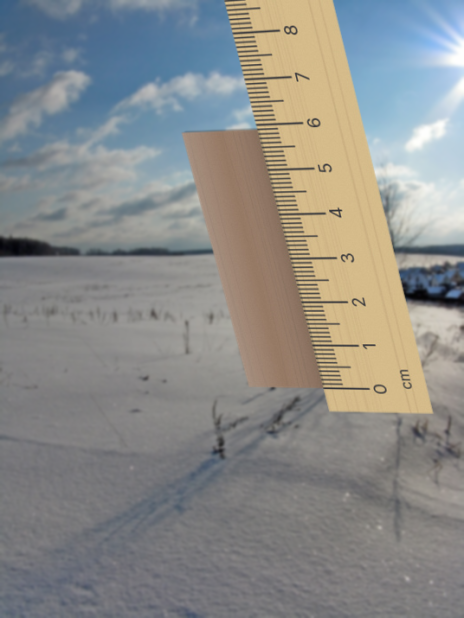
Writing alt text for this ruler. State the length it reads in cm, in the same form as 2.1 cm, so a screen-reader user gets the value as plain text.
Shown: 5.9 cm
